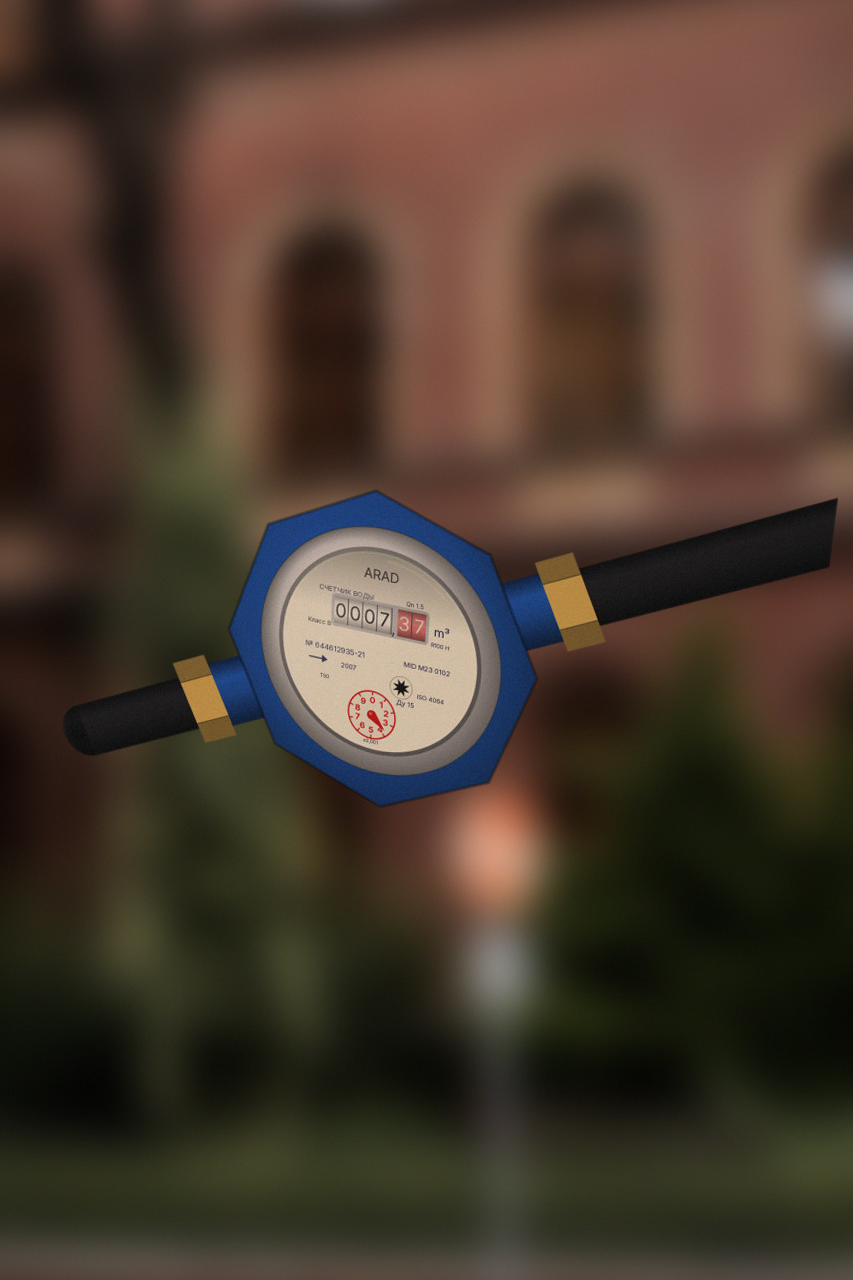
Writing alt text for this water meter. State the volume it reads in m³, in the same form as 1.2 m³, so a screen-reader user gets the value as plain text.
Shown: 7.373 m³
